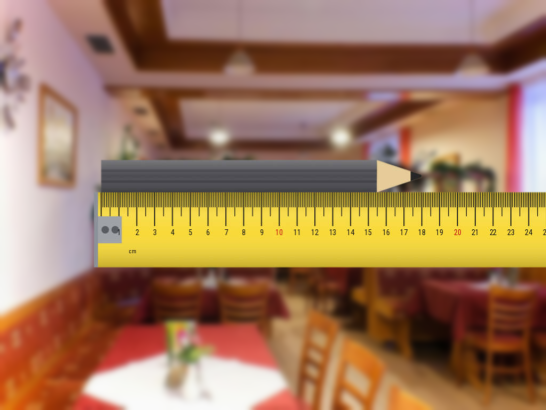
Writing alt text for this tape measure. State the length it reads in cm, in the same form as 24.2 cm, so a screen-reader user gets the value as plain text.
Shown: 18 cm
